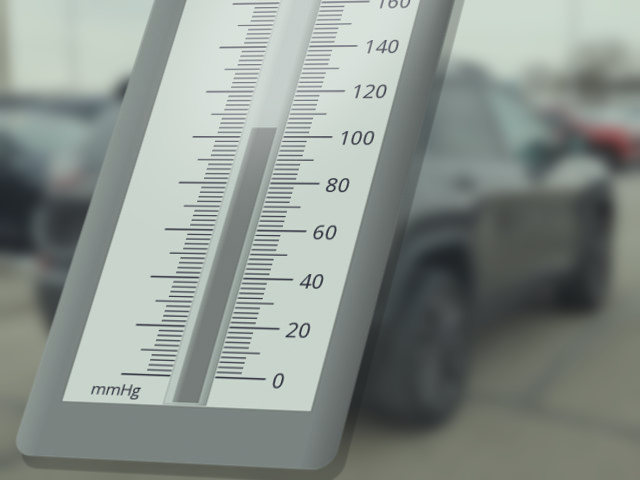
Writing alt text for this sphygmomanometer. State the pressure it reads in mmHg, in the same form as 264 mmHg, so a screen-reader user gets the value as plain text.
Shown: 104 mmHg
